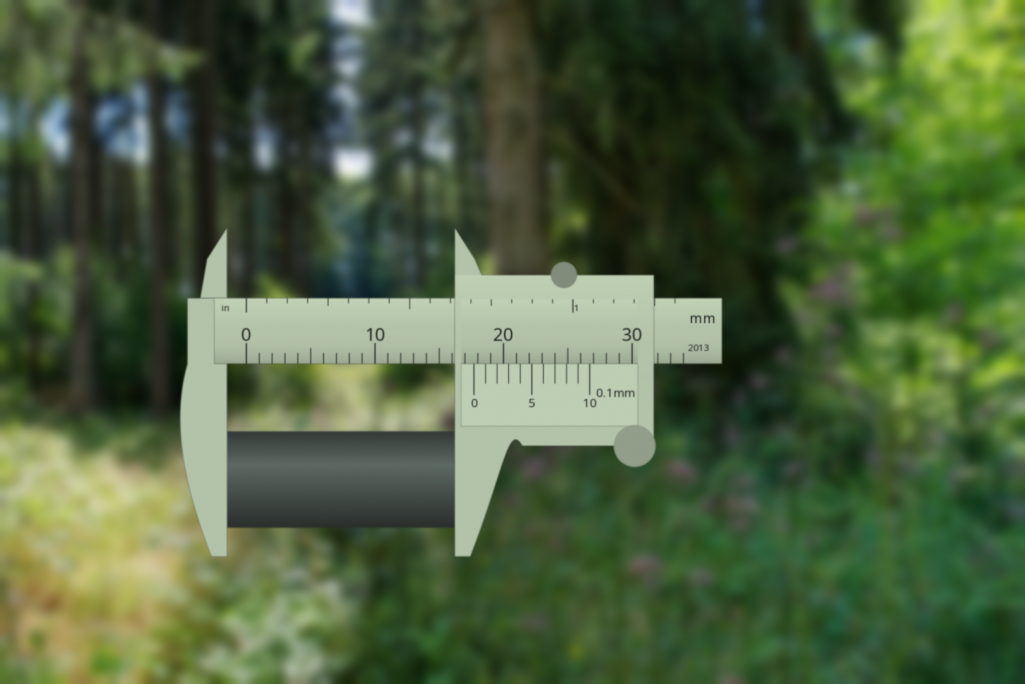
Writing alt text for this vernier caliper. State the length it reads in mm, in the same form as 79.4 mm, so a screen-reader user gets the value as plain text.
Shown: 17.7 mm
